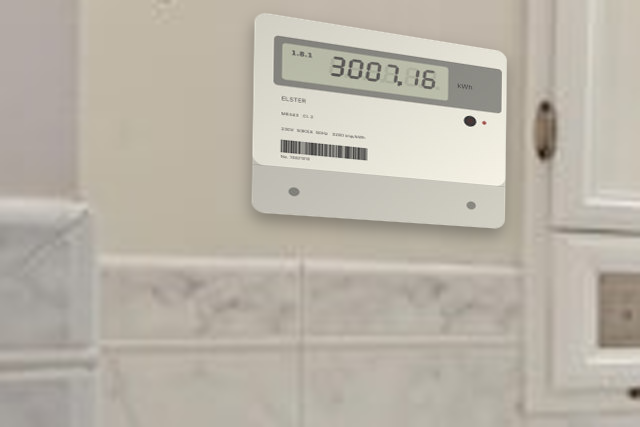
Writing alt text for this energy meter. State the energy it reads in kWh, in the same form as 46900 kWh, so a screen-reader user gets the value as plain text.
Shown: 3007.16 kWh
